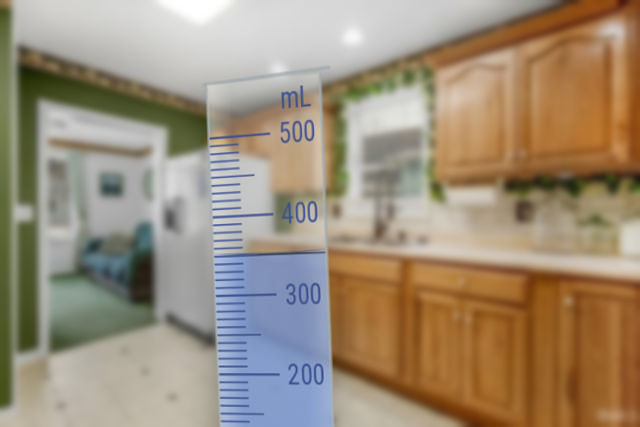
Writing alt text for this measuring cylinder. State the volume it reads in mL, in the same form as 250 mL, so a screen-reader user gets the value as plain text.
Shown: 350 mL
